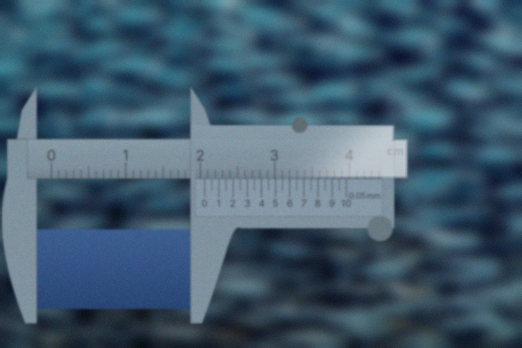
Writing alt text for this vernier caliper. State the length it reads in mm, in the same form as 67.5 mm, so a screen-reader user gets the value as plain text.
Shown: 20.6 mm
